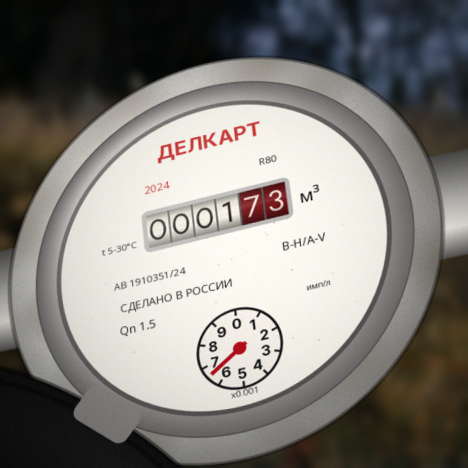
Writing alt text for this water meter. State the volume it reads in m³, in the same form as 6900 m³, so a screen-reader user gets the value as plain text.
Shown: 1.736 m³
